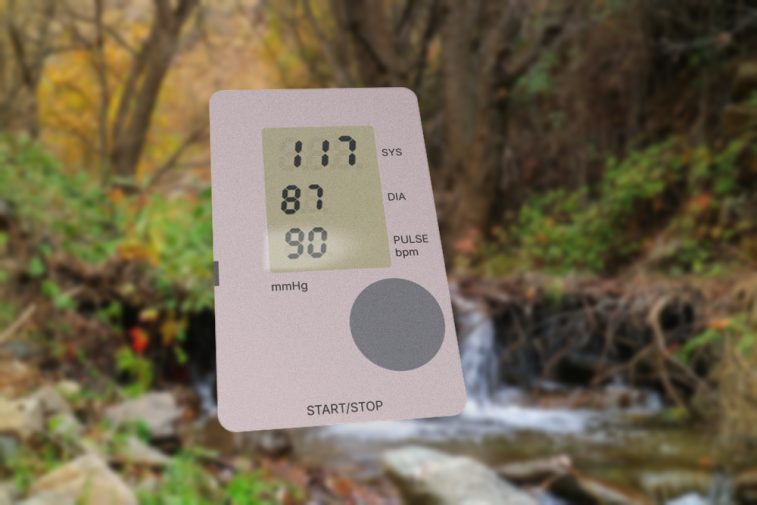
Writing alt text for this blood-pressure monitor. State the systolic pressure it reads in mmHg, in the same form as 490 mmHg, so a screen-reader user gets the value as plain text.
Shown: 117 mmHg
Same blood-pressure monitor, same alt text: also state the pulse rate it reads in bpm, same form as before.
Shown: 90 bpm
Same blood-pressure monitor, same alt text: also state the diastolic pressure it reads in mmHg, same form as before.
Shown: 87 mmHg
